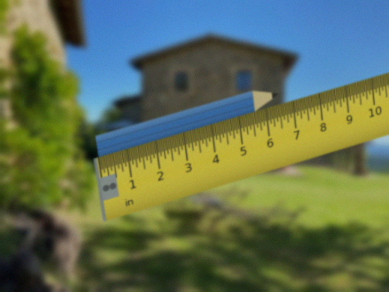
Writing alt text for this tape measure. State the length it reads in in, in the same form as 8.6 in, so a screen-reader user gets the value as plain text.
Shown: 6.5 in
